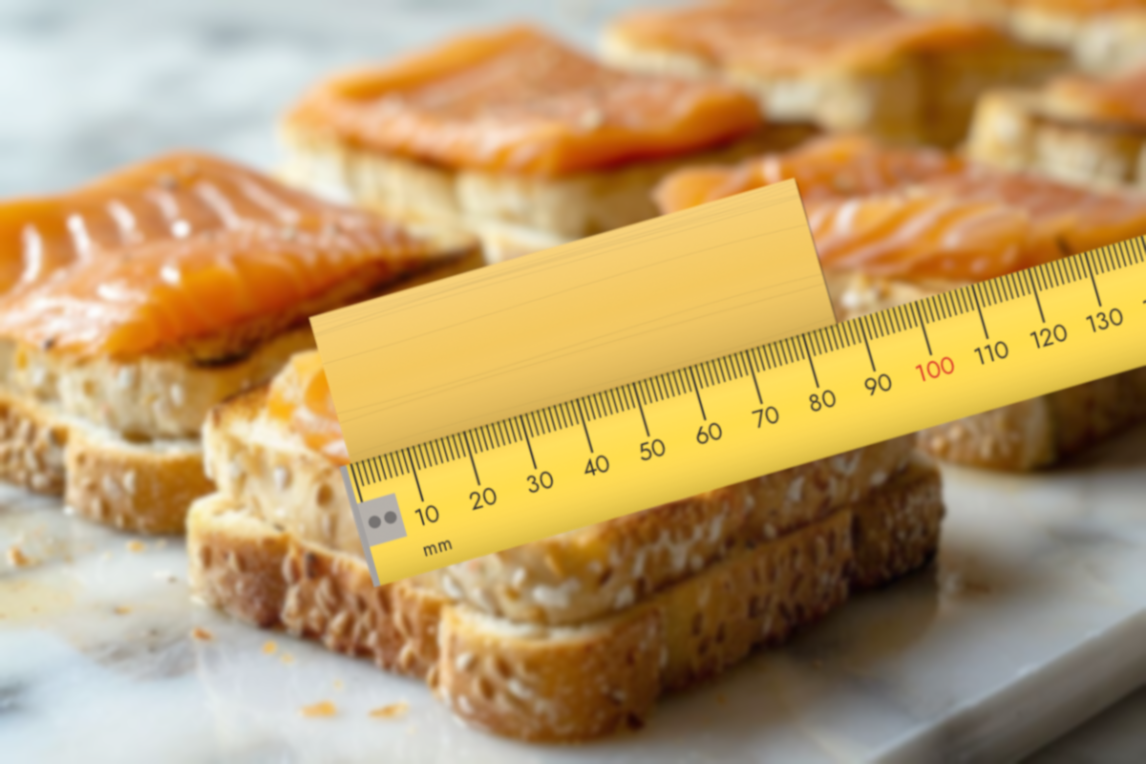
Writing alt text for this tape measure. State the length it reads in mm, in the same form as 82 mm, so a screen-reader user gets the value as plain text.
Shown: 86 mm
